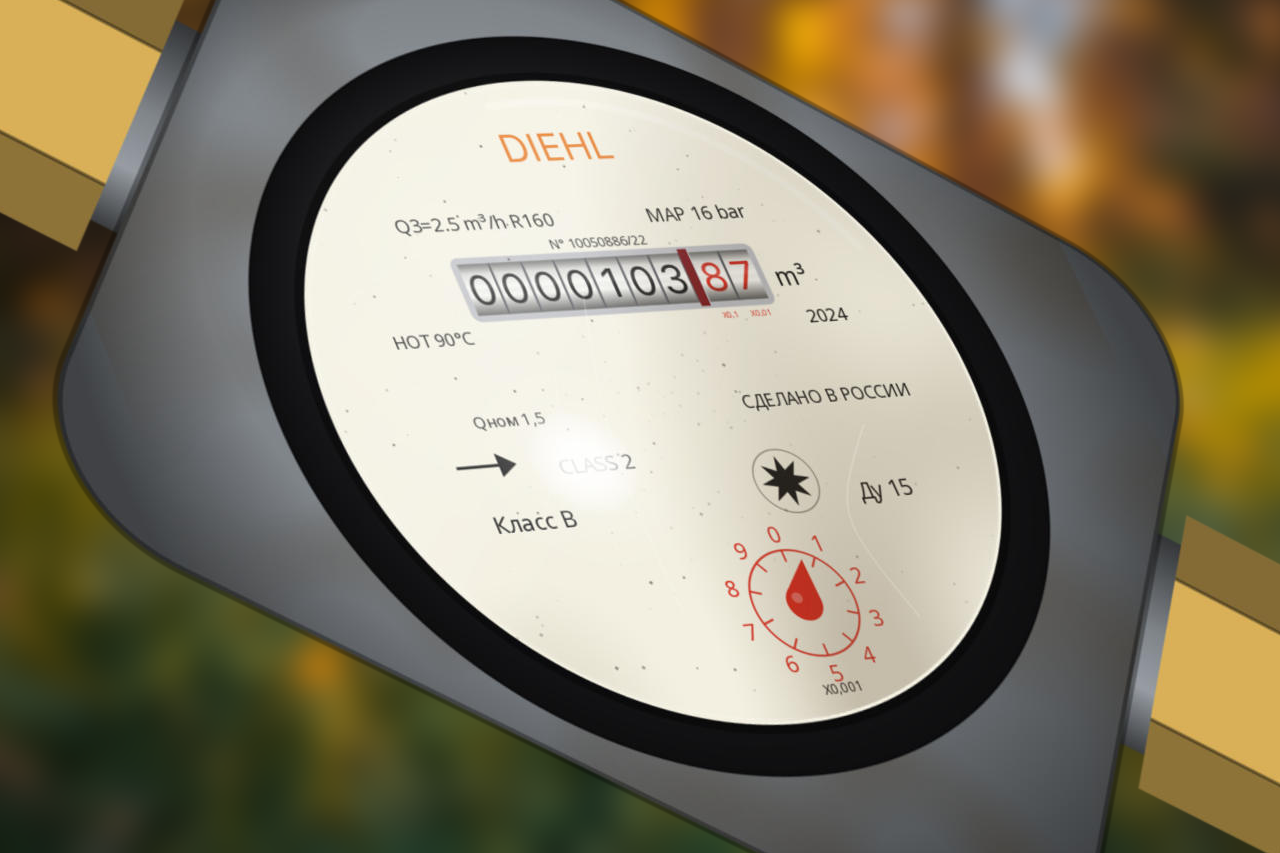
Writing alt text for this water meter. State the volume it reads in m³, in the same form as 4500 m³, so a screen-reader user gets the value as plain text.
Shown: 103.870 m³
